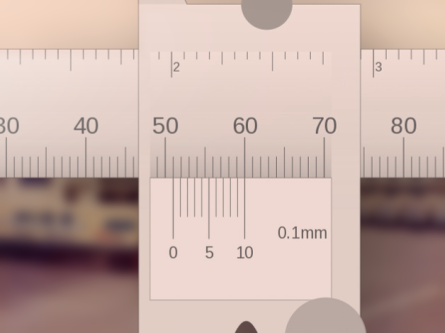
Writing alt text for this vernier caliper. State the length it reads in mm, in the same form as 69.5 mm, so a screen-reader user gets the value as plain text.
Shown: 51.0 mm
